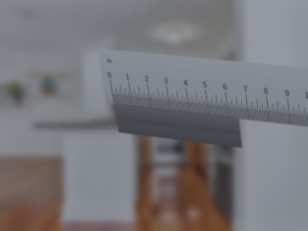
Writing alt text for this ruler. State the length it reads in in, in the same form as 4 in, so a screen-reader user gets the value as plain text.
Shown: 6.5 in
